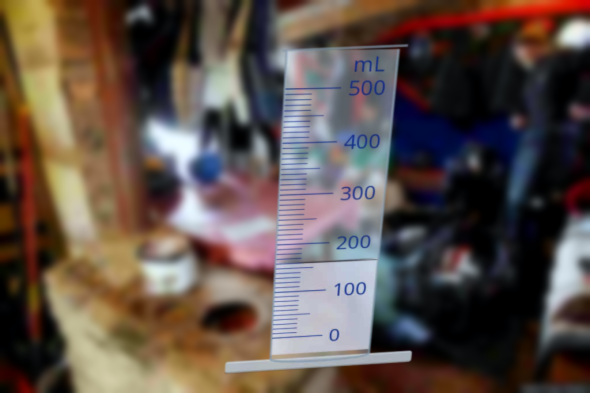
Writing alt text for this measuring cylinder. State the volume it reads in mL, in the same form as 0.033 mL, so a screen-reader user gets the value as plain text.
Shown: 160 mL
